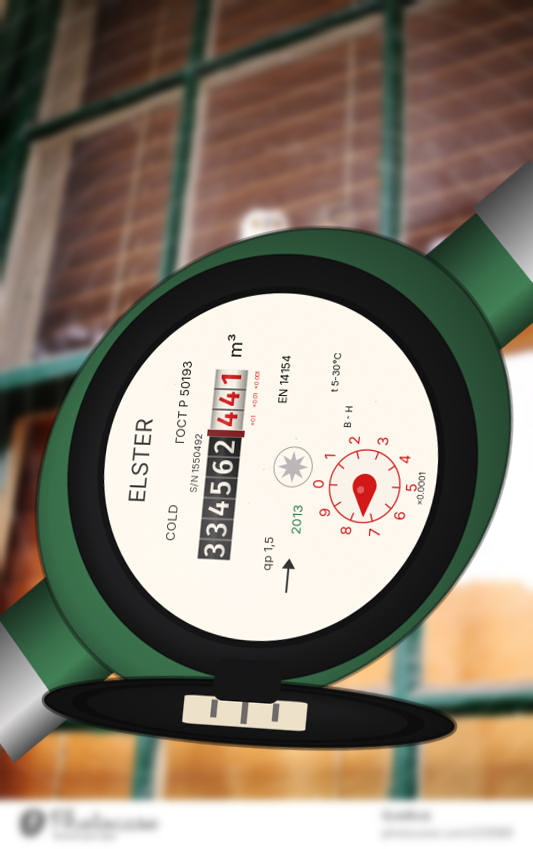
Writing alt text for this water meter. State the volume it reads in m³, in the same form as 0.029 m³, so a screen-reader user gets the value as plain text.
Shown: 334562.4417 m³
